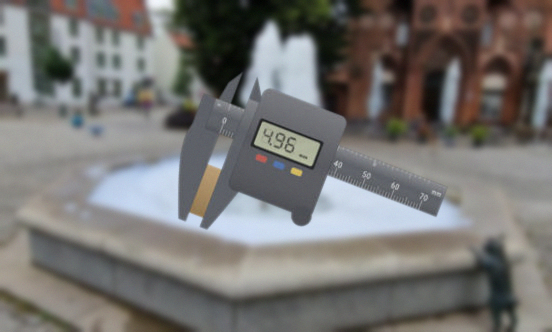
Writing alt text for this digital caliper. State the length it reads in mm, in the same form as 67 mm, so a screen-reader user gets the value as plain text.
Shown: 4.96 mm
